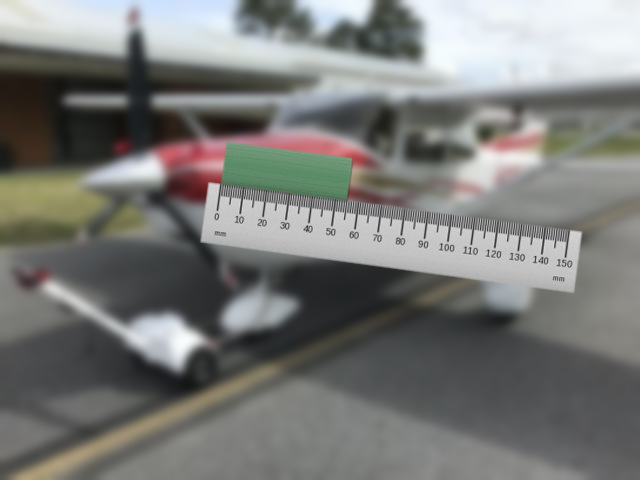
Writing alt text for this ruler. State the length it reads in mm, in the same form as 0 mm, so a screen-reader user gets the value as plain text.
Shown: 55 mm
